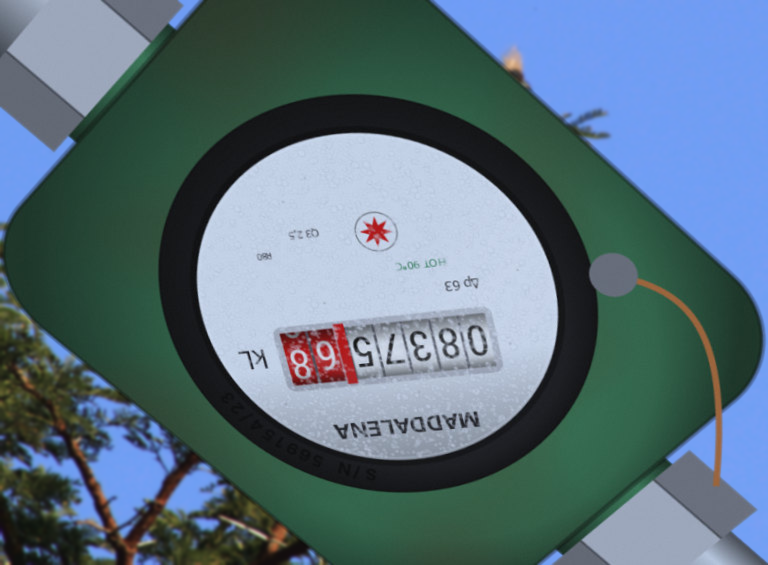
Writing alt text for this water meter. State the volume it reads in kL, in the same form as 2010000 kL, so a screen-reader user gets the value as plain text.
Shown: 8375.68 kL
